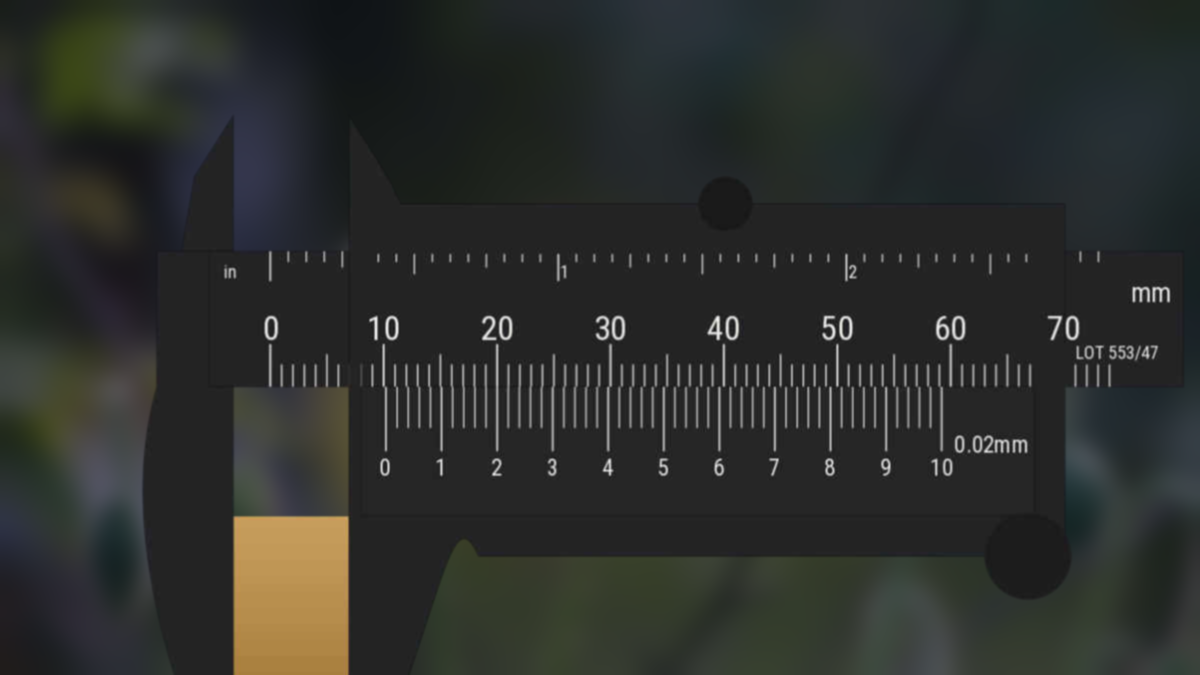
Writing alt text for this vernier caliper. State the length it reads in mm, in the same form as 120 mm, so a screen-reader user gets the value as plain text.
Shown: 10.2 mm
